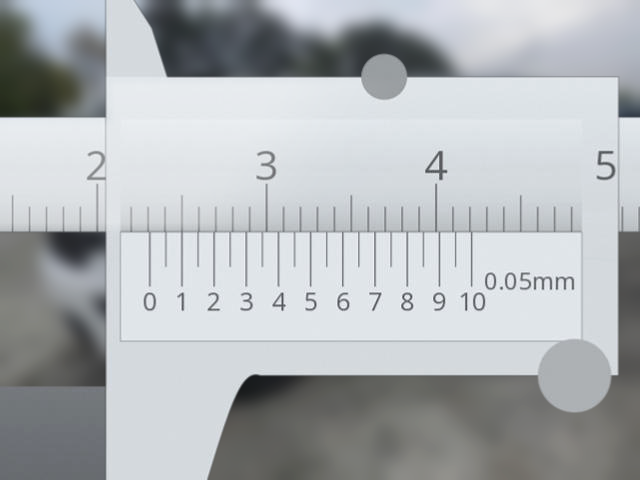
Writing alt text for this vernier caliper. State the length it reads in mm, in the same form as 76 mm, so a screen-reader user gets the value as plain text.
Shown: 23.1 mm
